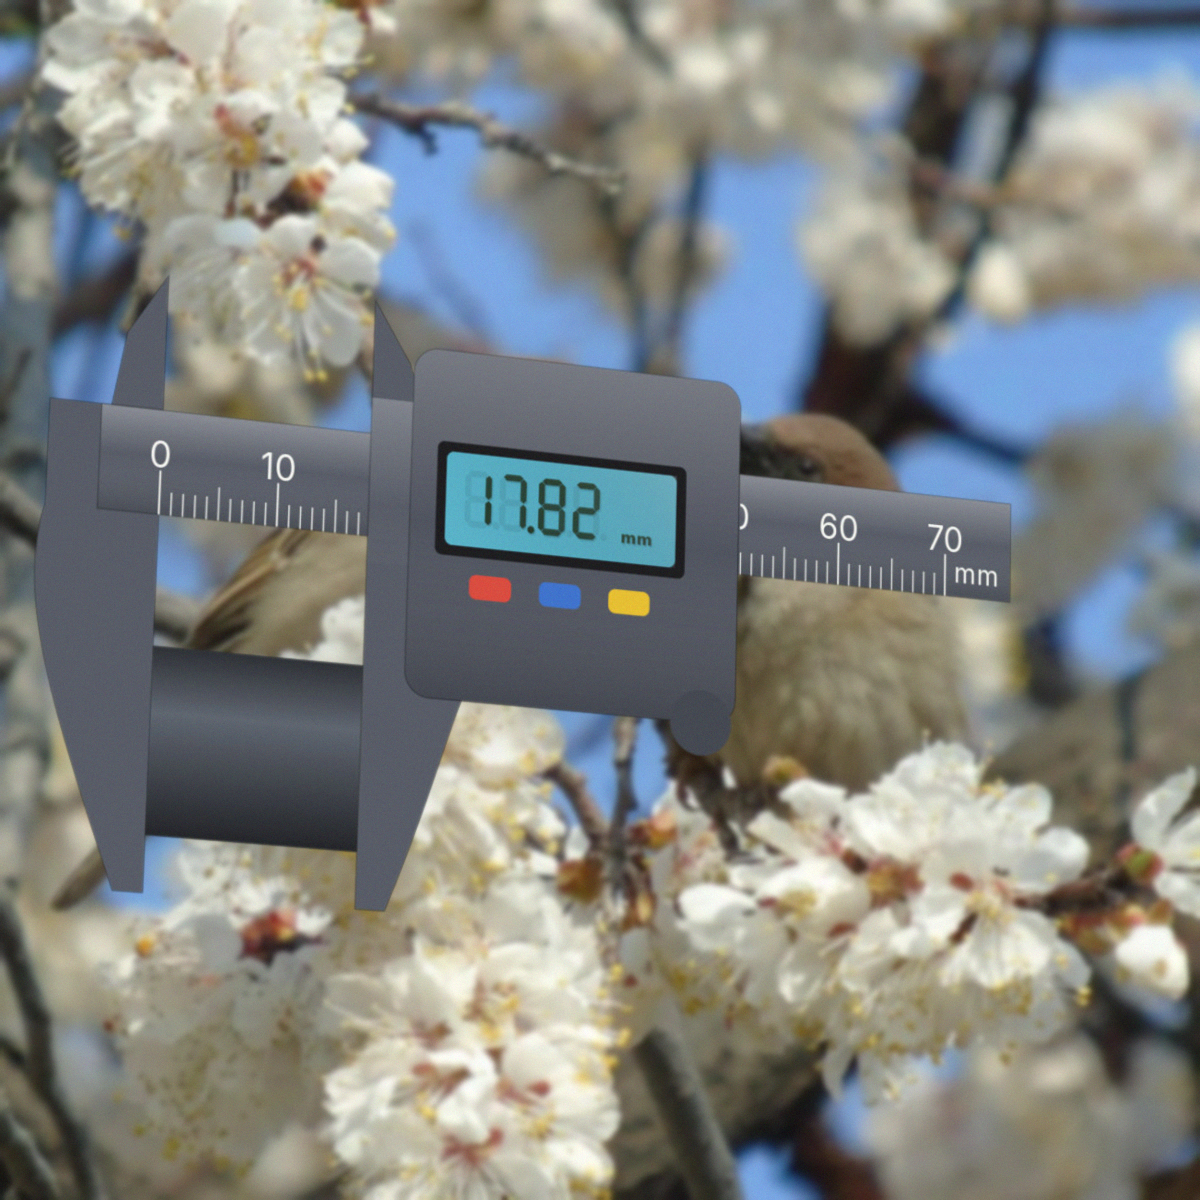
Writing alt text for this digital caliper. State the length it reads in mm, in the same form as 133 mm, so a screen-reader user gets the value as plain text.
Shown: 17.82 mm
